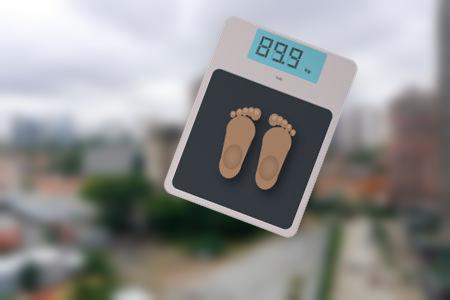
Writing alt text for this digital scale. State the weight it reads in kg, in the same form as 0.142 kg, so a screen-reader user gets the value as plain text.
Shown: 89.9 kg
